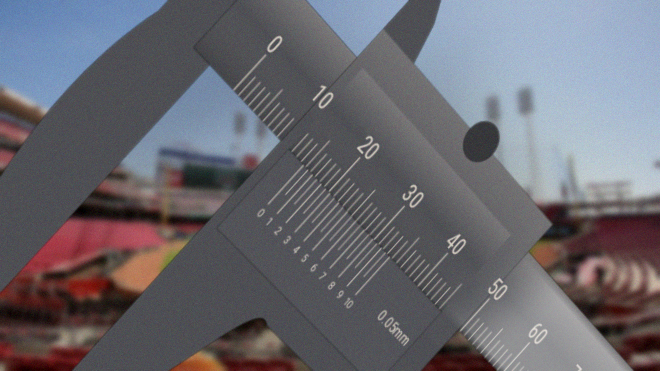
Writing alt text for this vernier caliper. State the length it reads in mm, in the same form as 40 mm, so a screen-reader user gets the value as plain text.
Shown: 14.6 mm
